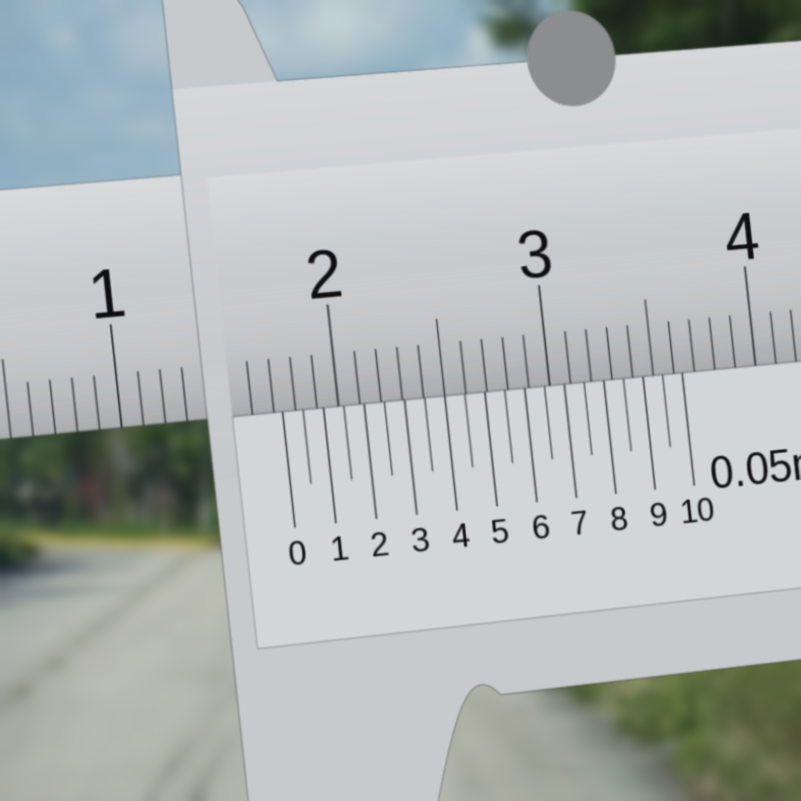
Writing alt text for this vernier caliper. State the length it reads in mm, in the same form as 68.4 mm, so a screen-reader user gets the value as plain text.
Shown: 17.4 mm
